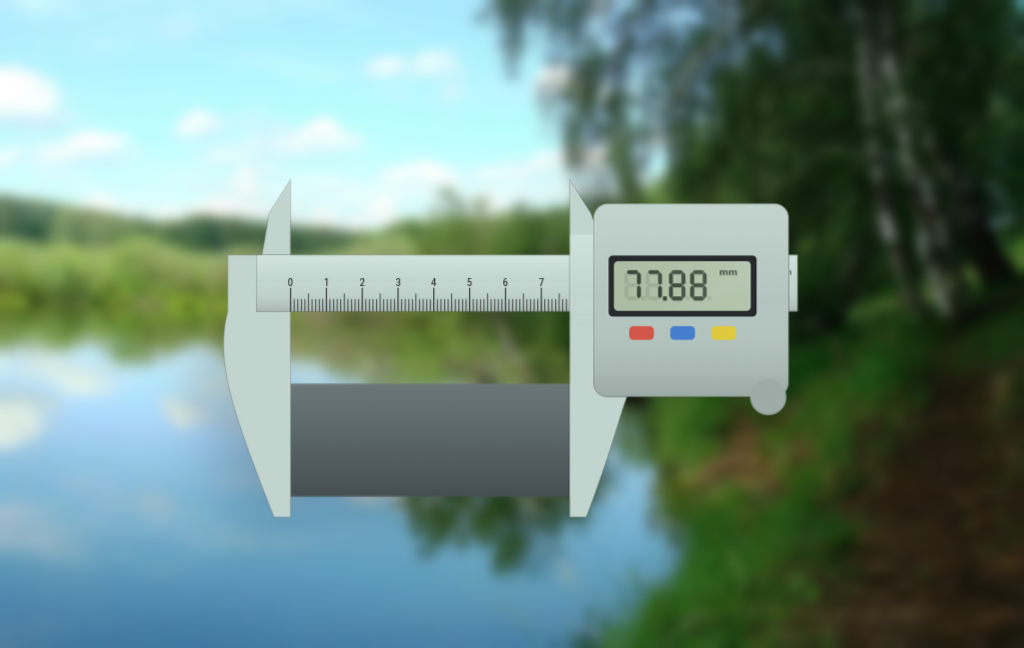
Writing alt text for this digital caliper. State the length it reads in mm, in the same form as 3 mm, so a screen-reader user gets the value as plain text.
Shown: 77.88 mm
